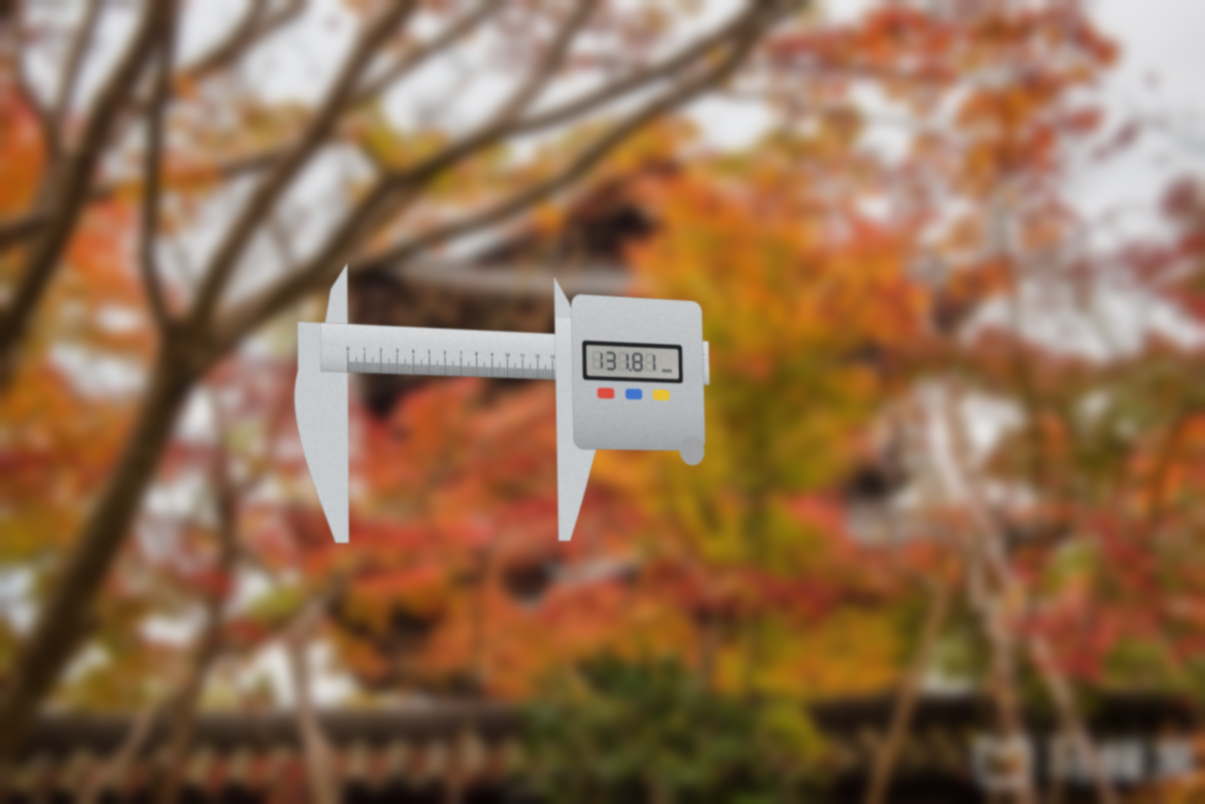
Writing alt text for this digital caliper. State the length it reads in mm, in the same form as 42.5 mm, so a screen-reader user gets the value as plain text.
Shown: 131.81 mm
